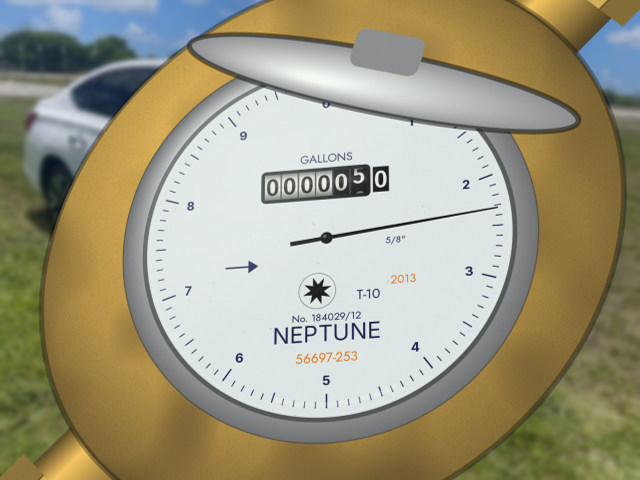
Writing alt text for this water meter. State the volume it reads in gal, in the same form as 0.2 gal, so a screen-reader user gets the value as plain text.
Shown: 52.3 gal
